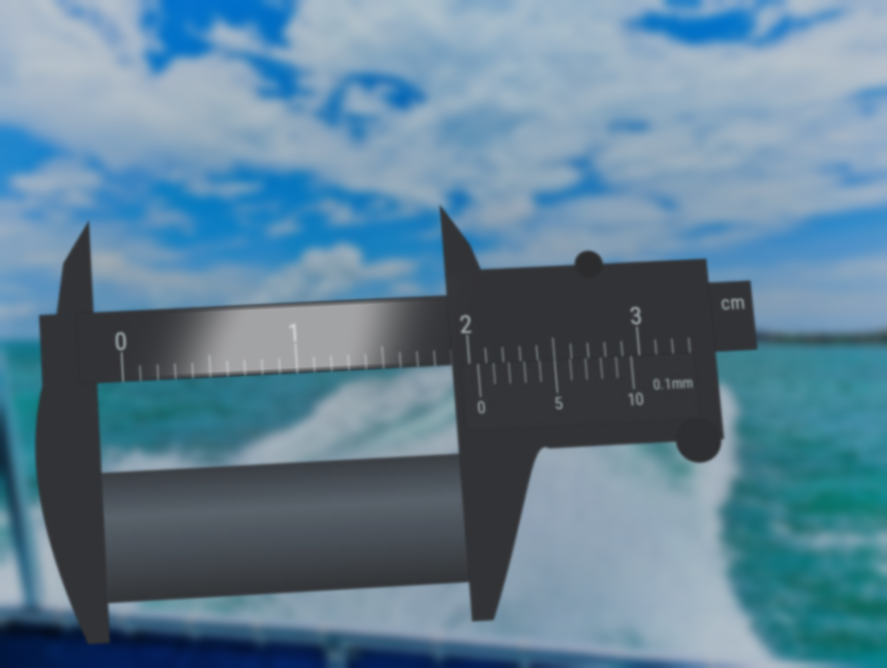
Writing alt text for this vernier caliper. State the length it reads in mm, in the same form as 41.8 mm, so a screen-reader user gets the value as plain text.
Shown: 20.5 mm
